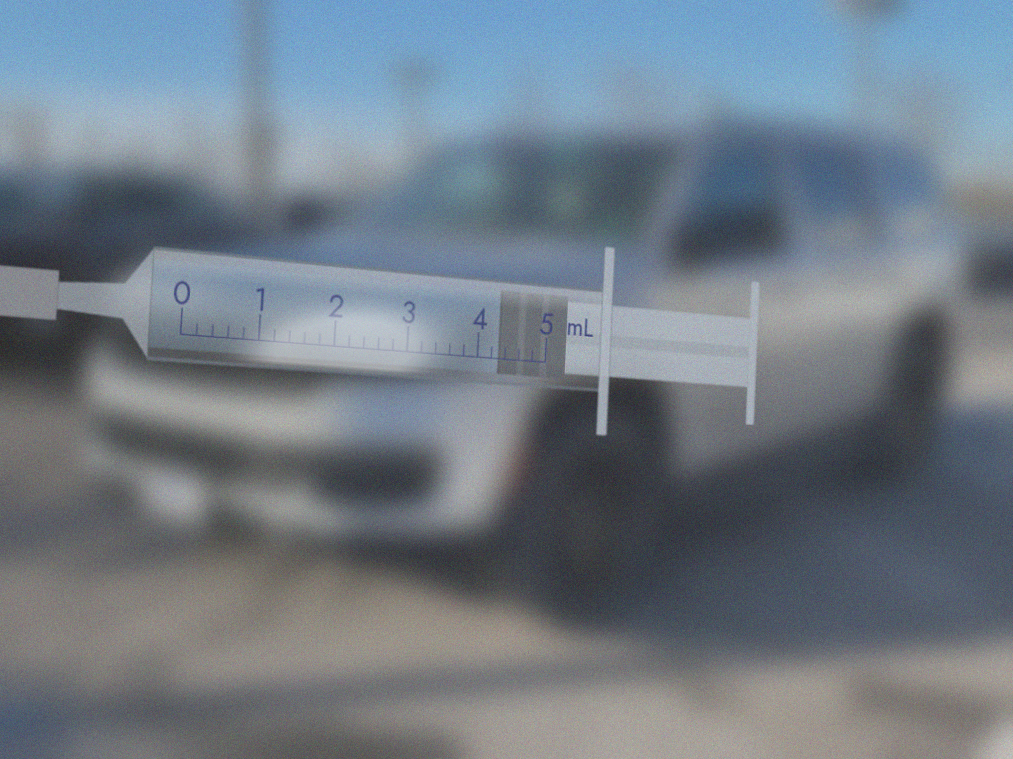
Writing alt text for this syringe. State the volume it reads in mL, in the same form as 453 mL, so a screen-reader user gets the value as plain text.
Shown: 4.3 mL
